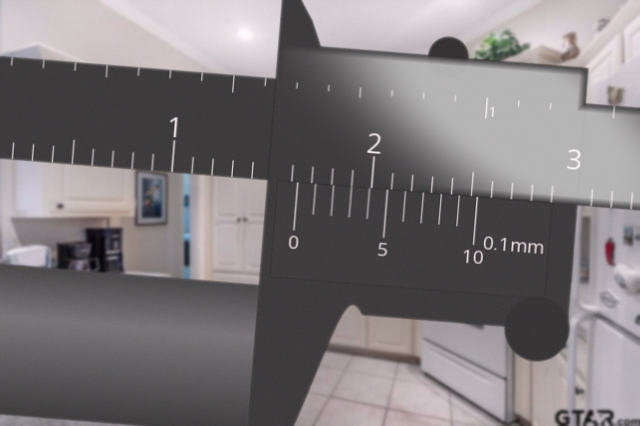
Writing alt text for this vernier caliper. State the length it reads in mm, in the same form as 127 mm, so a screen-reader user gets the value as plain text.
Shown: 16.3 mm
